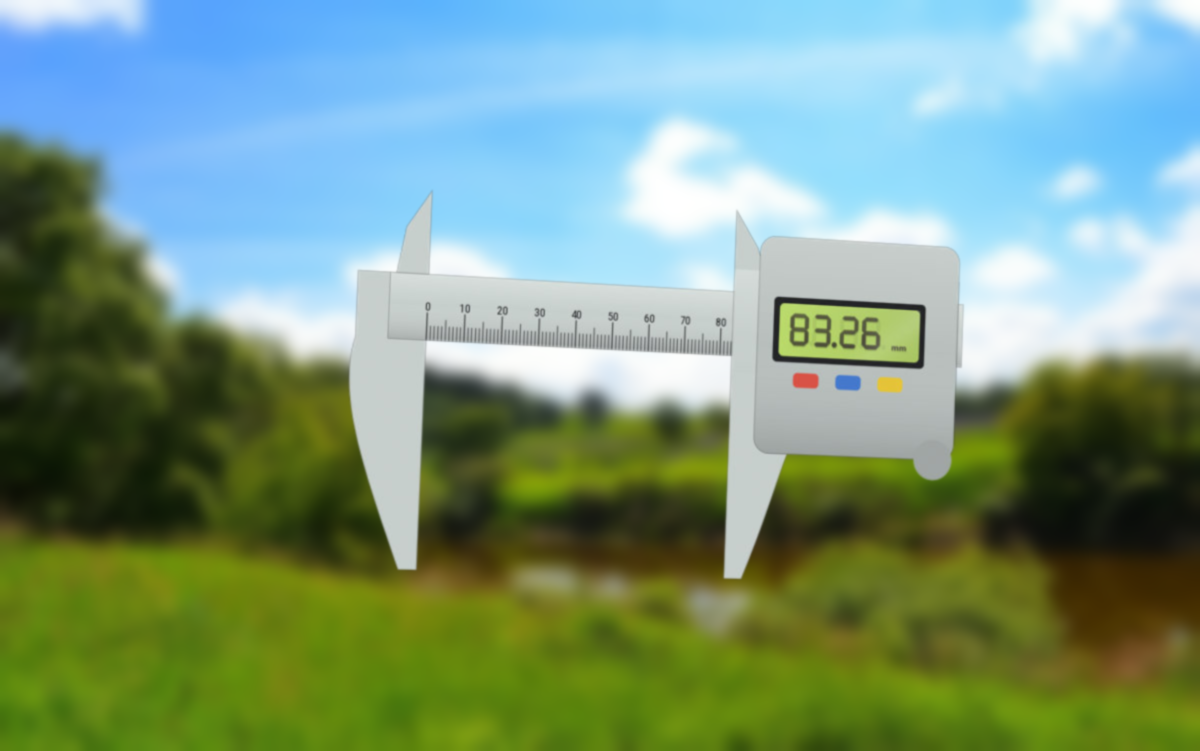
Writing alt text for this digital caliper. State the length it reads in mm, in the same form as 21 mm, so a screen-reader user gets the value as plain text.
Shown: 83.26 mm
